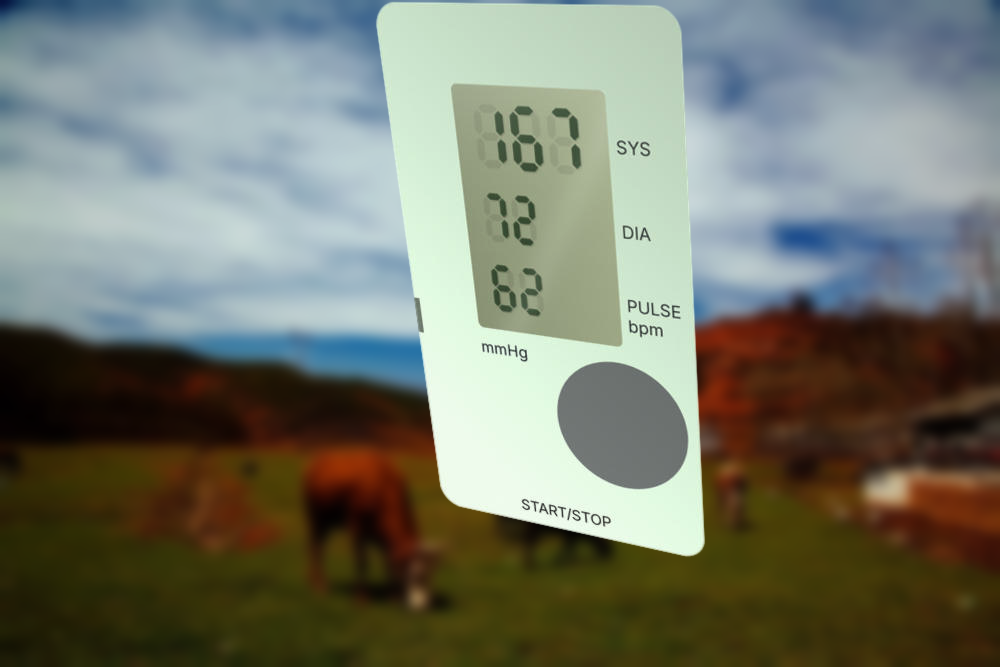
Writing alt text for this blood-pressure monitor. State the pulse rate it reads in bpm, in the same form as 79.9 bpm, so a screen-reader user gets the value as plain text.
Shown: 62 bpm
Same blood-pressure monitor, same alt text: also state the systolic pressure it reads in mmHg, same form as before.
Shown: 167 mmHg
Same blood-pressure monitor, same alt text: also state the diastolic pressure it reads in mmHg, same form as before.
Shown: 72 mmHg
